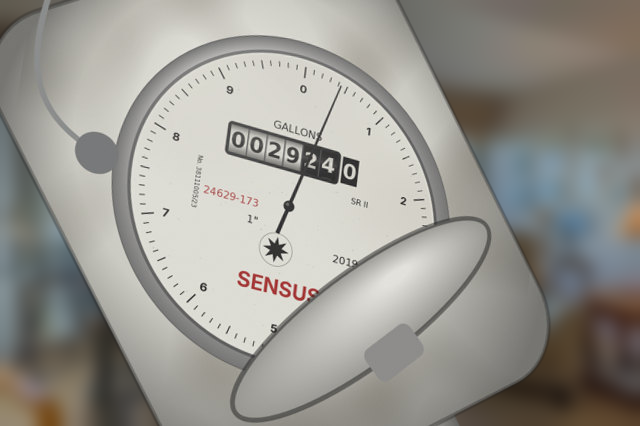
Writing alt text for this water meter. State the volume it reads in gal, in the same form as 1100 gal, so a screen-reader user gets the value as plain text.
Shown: 29240.4 gal
